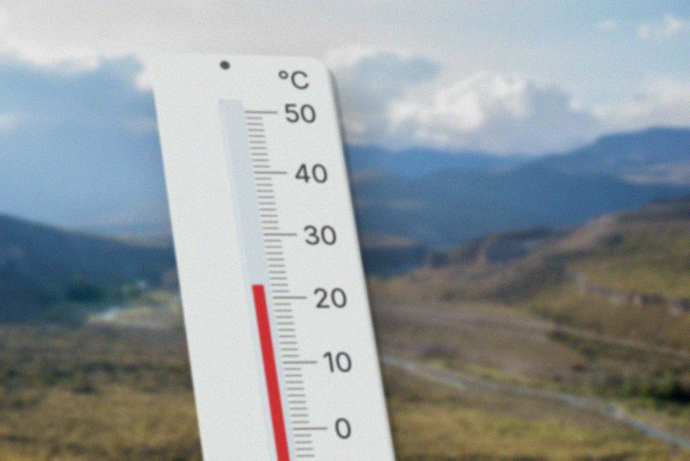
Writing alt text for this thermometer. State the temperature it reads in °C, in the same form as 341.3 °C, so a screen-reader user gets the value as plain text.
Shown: 22 °C
